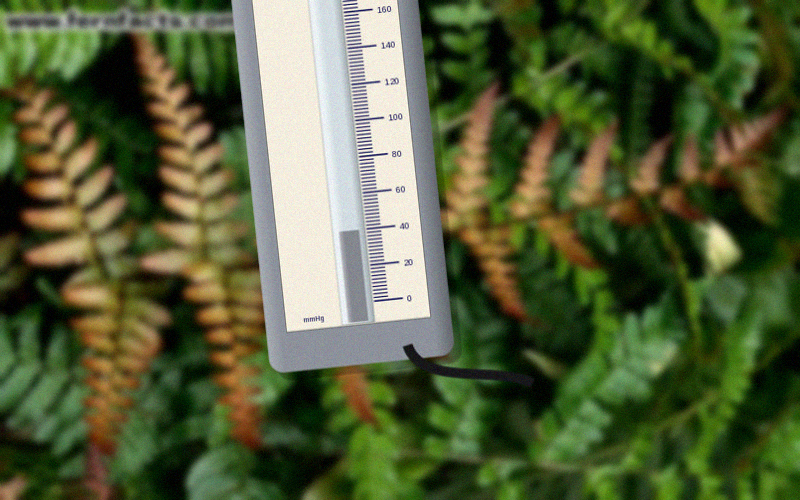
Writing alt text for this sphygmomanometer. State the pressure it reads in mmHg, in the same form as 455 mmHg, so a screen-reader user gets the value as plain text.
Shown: 40 mmHg
